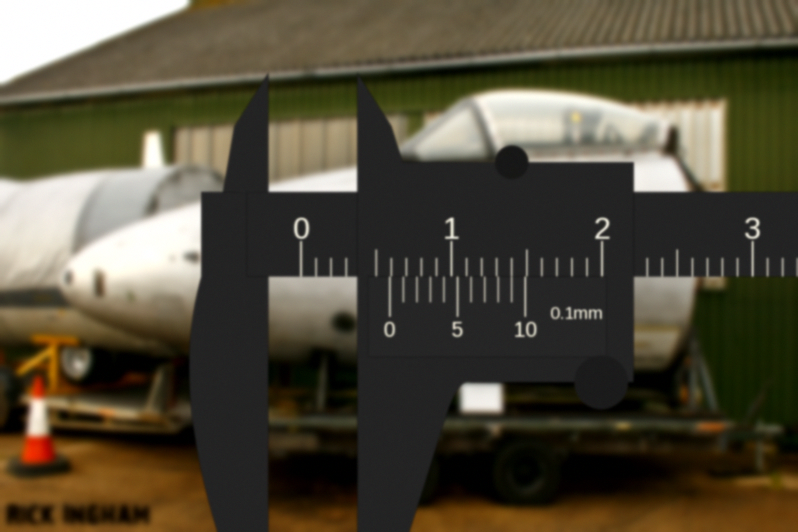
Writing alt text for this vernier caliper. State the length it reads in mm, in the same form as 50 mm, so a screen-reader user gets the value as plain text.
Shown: 5.9 mm
